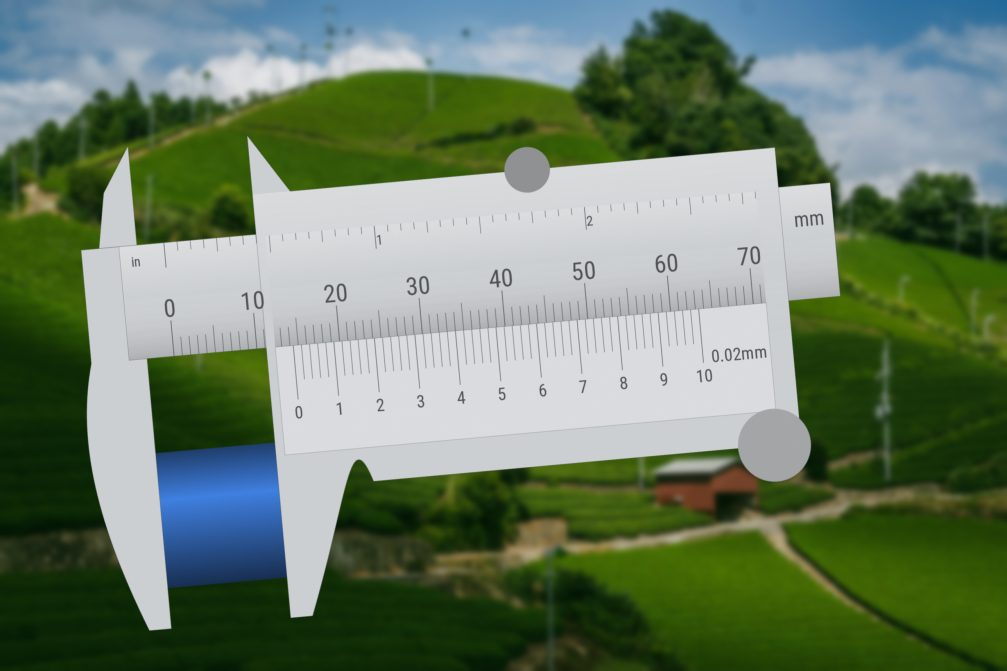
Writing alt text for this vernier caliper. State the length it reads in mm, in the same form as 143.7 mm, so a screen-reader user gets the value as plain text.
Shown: 14.4 mm
